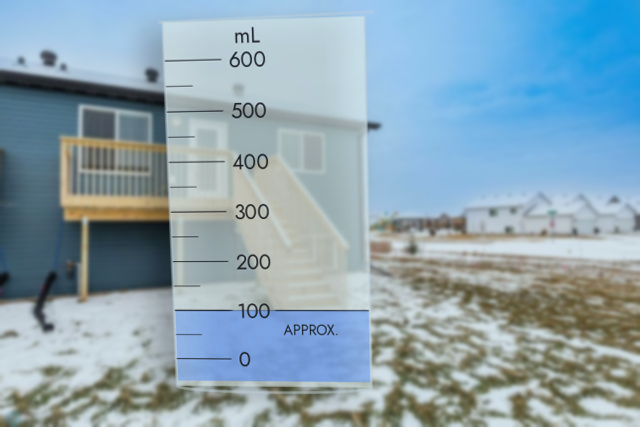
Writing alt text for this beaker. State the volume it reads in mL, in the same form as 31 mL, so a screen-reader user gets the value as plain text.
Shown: 100 mL
